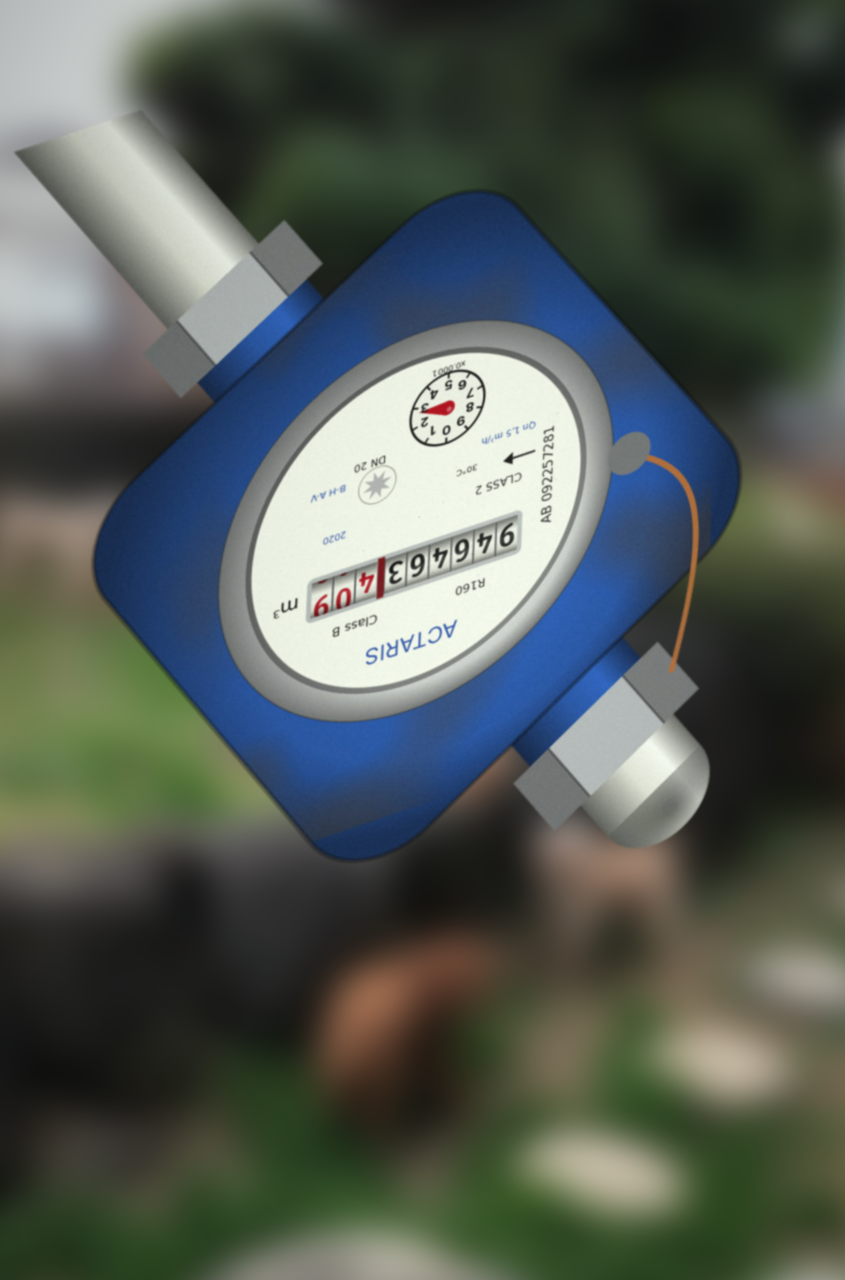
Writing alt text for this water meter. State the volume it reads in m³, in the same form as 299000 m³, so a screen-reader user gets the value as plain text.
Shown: 946463.4092 m³
